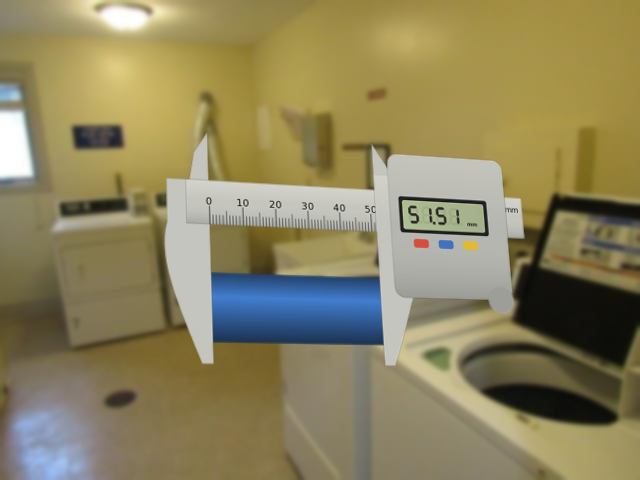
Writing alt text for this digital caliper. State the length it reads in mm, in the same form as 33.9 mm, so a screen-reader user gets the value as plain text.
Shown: 51.51 mm
